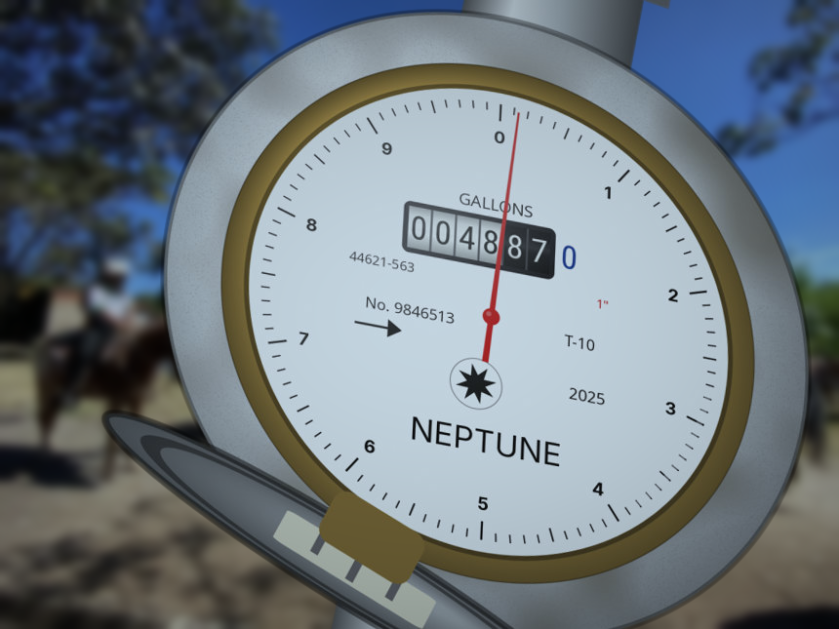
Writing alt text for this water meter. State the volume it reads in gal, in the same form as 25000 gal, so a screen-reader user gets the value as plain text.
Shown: 48870.1 gal
